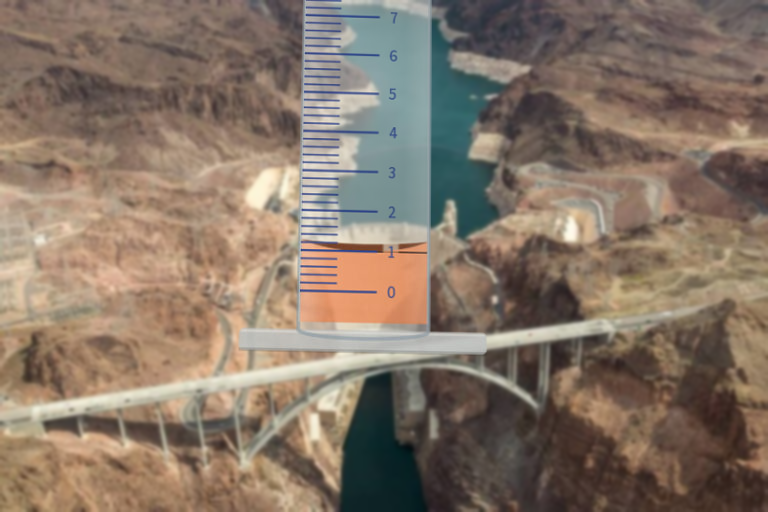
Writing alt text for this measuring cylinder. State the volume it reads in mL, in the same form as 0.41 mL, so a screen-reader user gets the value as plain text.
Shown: 1 mL
